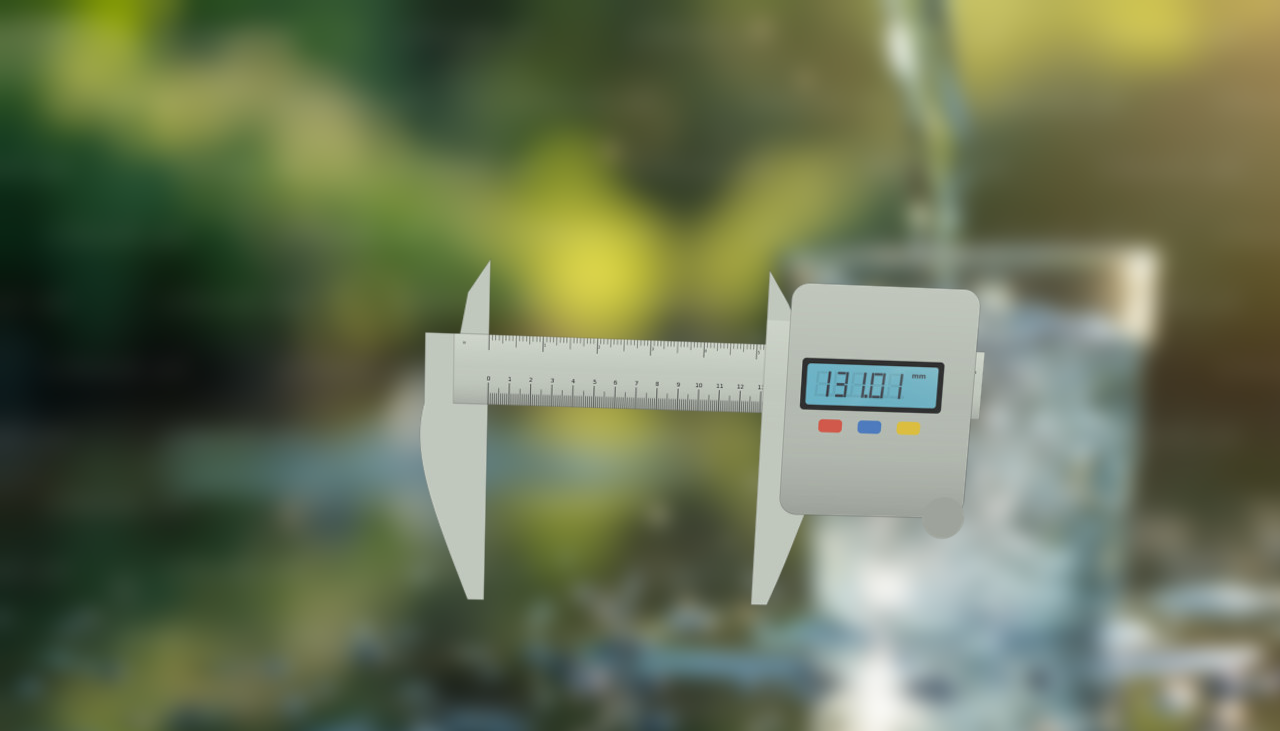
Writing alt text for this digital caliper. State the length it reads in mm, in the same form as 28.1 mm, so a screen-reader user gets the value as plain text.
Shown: 131.01 mm
